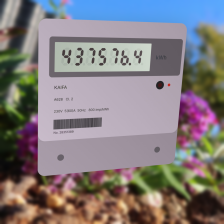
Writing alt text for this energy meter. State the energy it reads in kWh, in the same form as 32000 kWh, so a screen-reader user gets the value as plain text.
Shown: 437576.4 kWh
